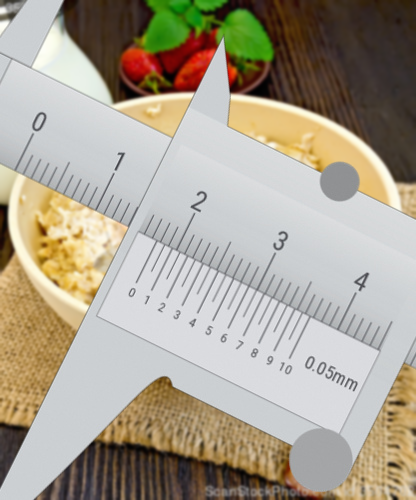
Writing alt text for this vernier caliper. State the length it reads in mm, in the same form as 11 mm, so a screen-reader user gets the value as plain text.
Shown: 17.6 mm
